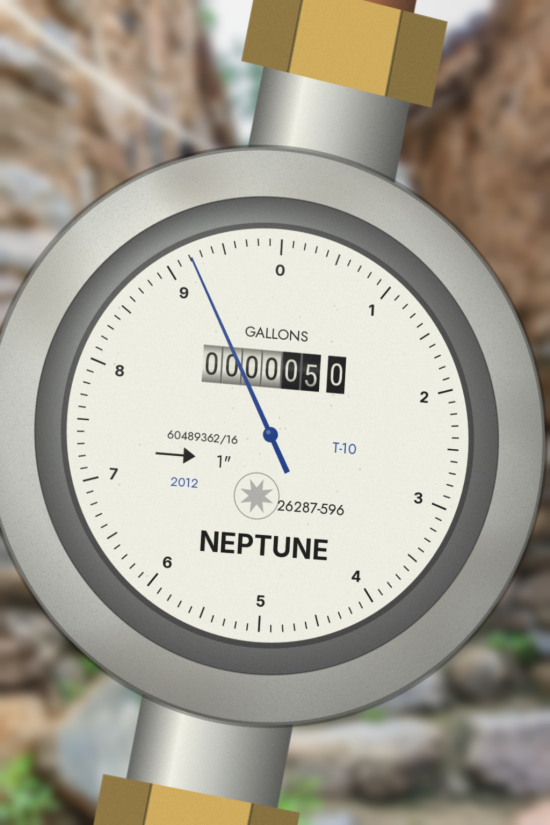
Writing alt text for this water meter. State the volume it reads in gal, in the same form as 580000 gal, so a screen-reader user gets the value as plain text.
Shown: 49.2 gal
